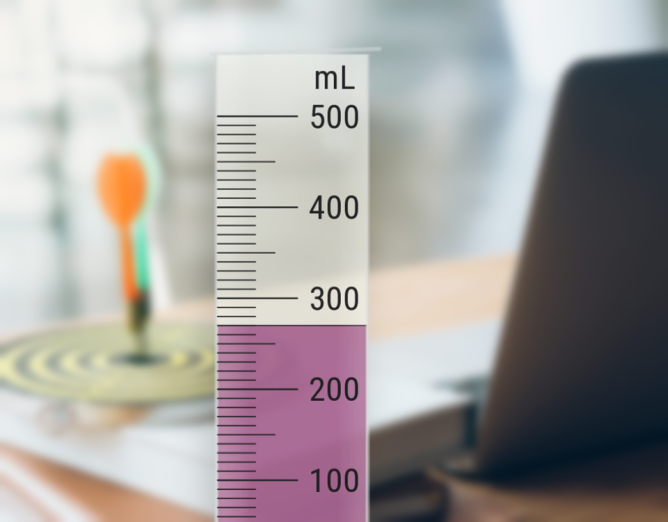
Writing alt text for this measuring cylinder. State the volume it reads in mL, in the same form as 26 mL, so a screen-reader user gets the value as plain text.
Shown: 270 mL
